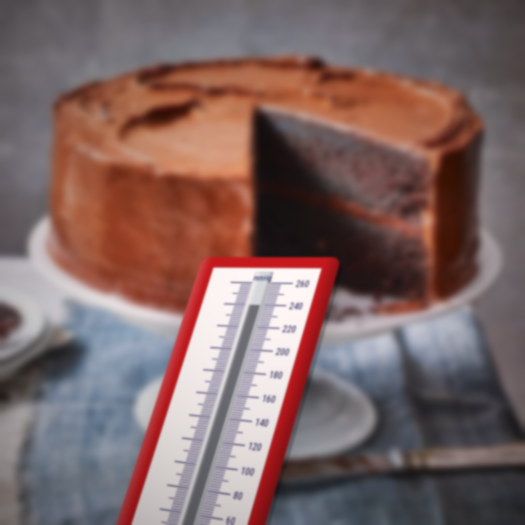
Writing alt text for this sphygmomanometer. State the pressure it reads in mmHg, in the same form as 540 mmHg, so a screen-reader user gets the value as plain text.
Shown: 240 mmHg
